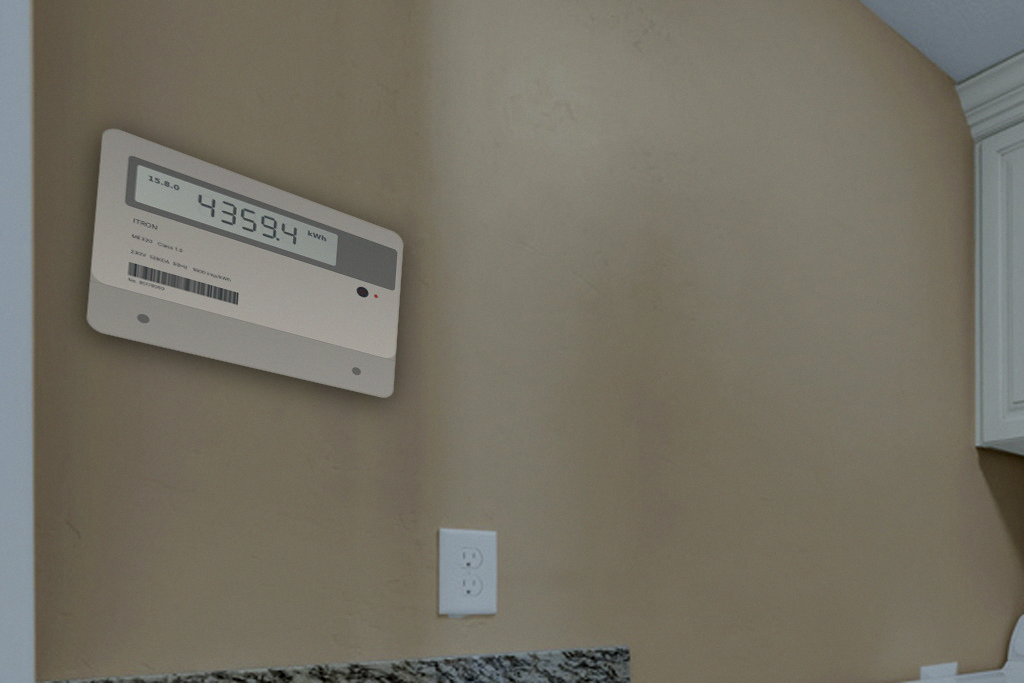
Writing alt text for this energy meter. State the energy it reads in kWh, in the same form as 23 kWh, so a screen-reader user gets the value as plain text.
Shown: 4359.4 kWh
